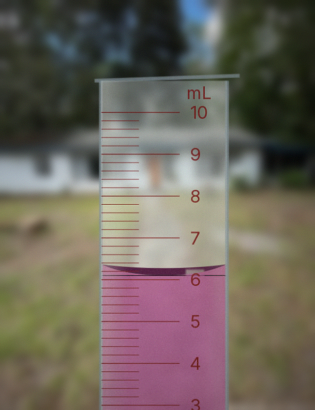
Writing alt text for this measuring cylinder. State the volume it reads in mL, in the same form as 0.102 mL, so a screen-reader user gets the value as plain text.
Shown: 6.1 mL
